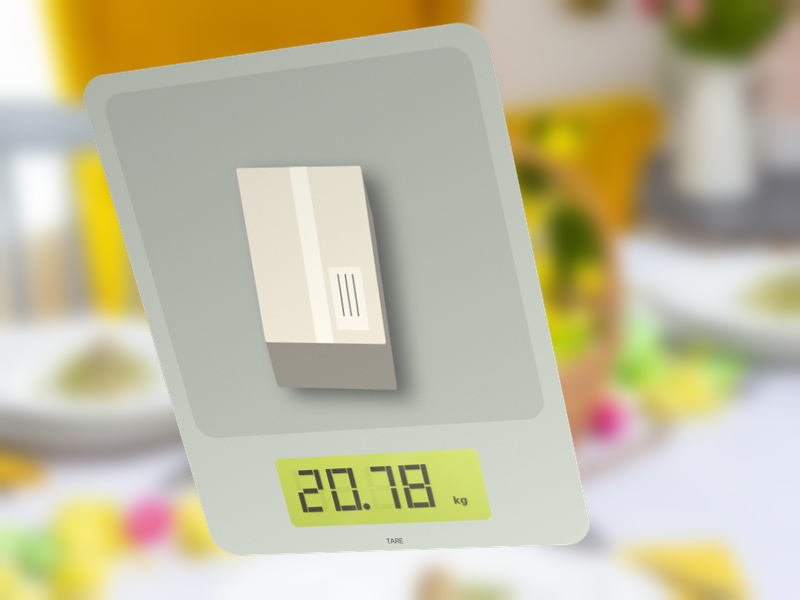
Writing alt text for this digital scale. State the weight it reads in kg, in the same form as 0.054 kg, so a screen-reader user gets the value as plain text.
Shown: 20.78 kg
